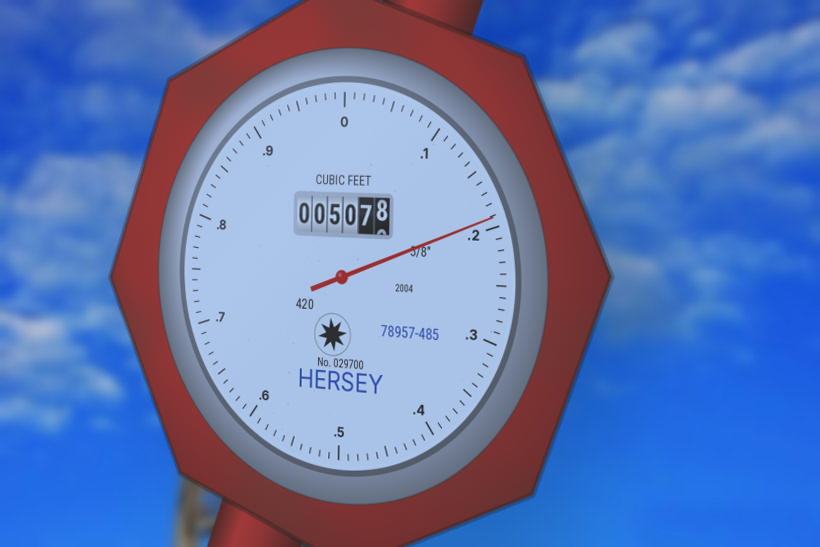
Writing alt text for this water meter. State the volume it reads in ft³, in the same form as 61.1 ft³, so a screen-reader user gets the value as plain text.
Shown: 5078.19 ft³
